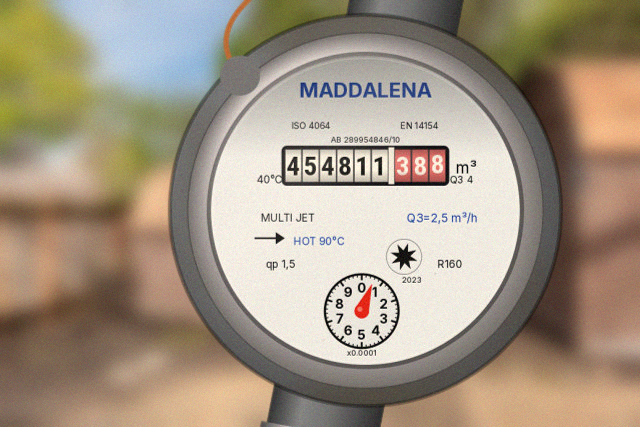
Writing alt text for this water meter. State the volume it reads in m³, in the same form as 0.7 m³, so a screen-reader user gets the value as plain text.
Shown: 454811.3880 m³
